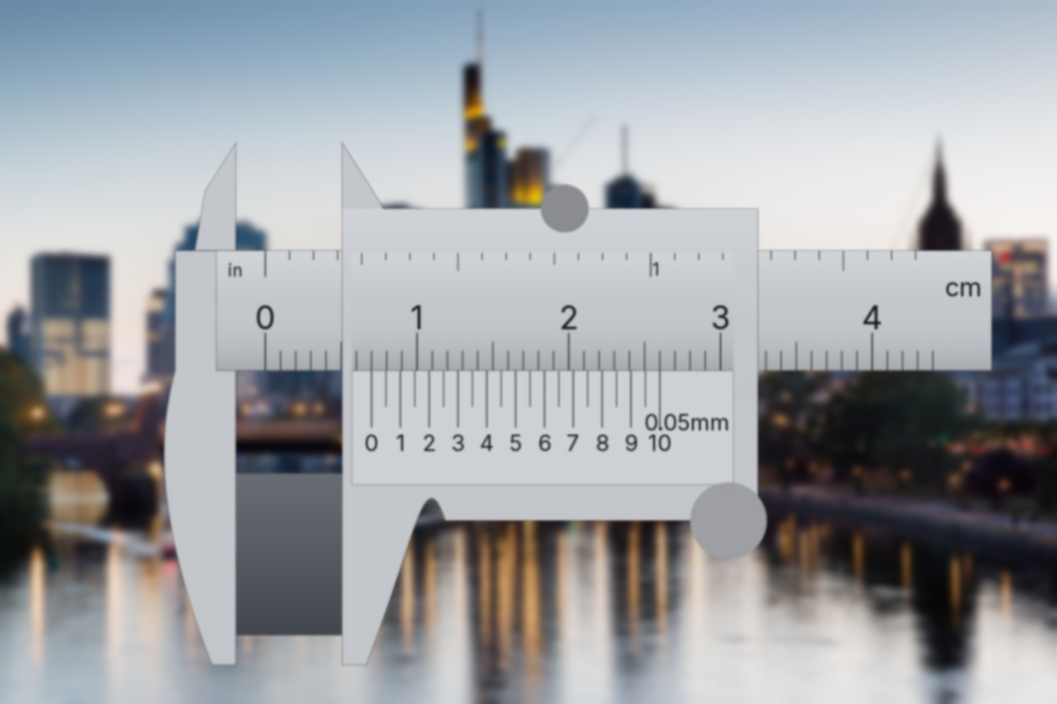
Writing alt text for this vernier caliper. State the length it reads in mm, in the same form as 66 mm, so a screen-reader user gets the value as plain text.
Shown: 7.0 mm
